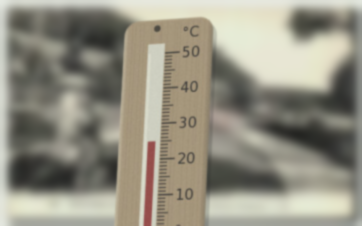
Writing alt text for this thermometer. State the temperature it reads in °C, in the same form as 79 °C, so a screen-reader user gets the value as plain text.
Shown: 25 °C
